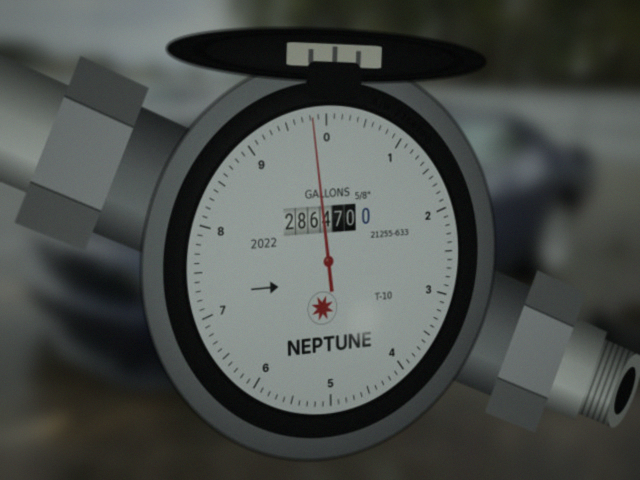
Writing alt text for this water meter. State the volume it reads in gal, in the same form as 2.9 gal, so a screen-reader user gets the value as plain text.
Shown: 2864699.8 gal
